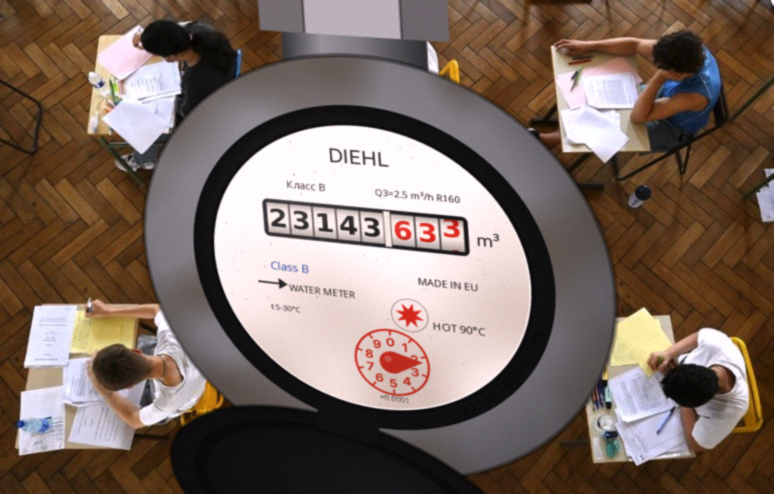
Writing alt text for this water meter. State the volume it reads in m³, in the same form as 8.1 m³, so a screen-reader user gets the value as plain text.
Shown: 23143.6332 m³
